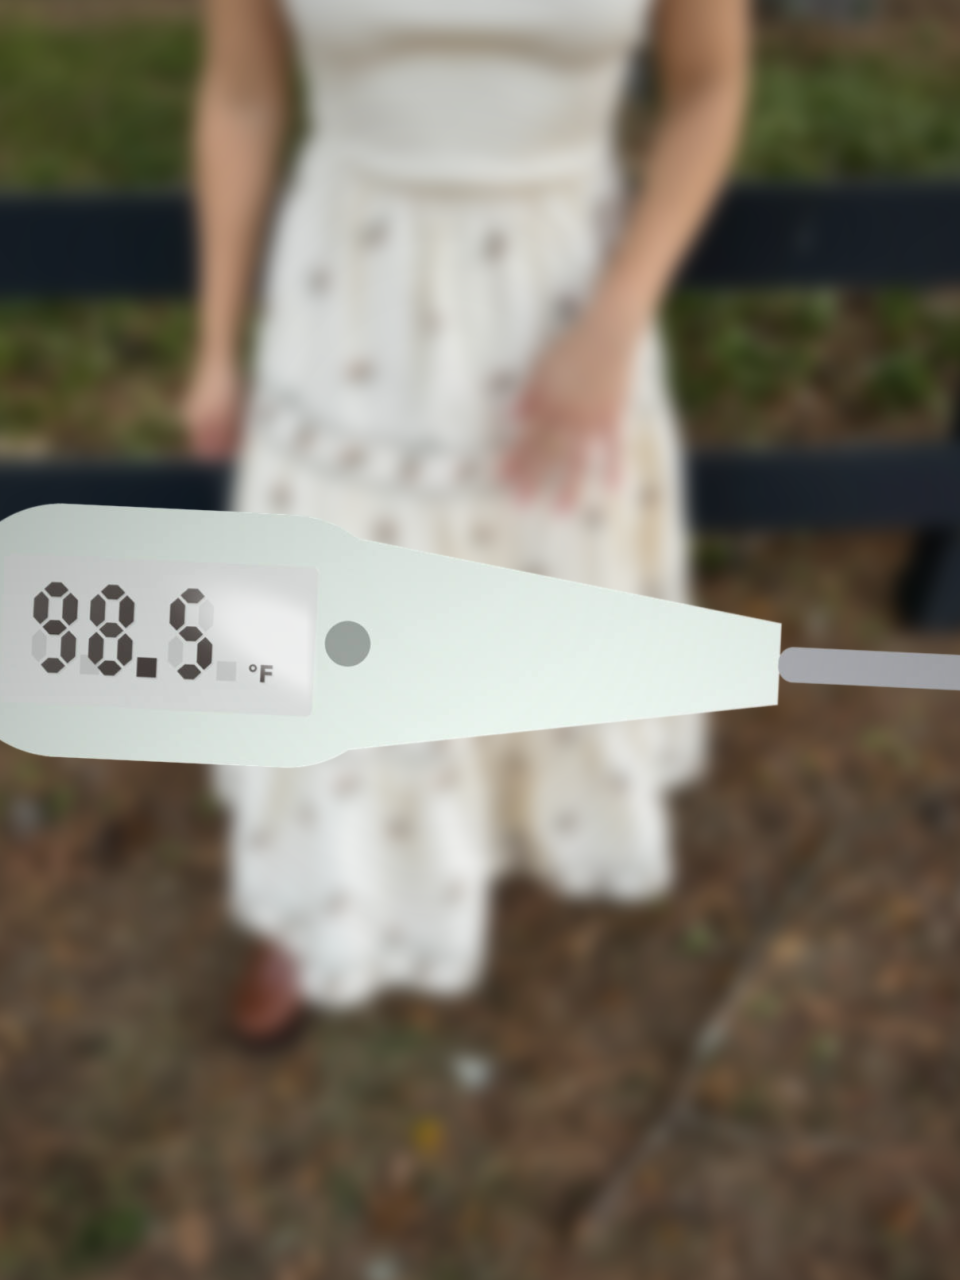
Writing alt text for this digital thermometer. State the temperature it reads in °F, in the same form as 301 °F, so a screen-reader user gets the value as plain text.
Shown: 98.5 °F
